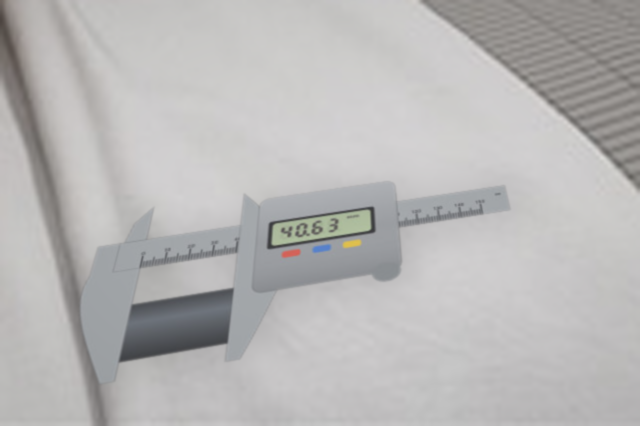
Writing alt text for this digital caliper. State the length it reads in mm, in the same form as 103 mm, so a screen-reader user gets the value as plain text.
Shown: 40.63 mm
